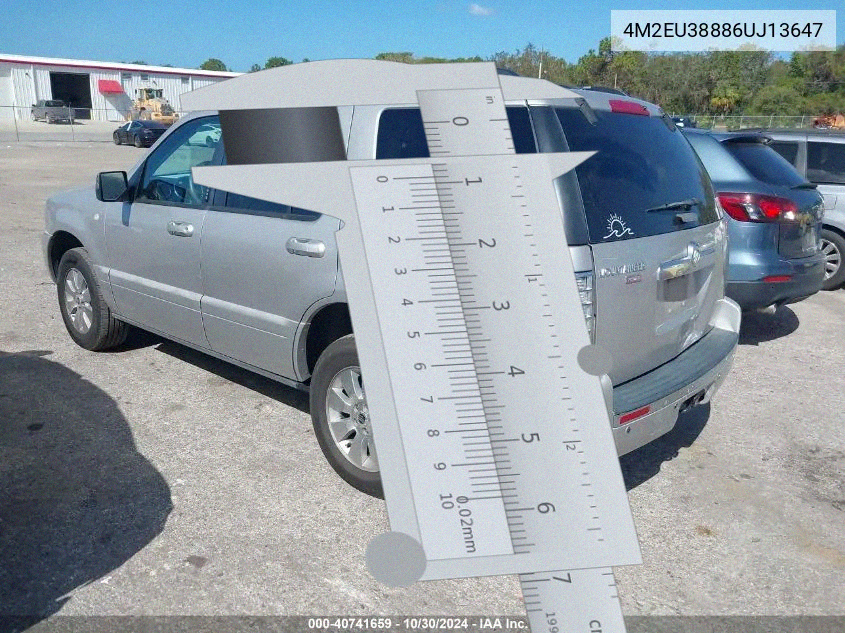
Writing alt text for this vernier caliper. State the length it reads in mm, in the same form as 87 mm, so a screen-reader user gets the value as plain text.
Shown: 9.0 mm
